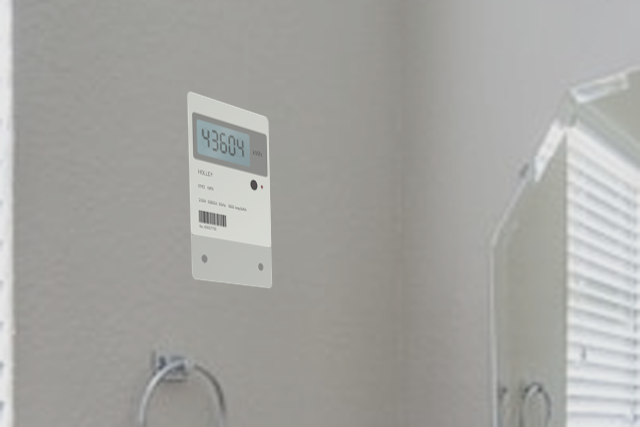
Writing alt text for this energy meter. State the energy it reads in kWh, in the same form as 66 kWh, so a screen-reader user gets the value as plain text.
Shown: 43604 kWh
